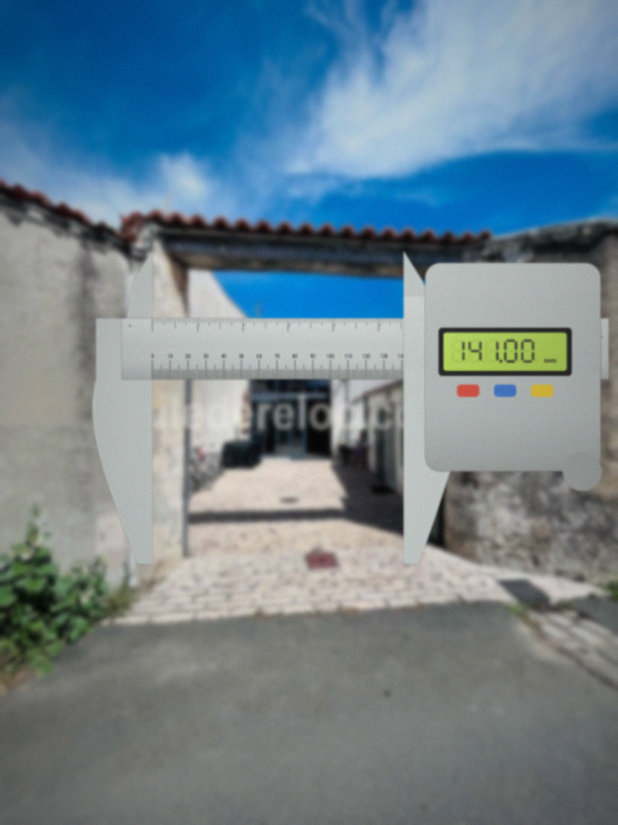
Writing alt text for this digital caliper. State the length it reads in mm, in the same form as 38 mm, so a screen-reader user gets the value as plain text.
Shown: 141.00 mm
